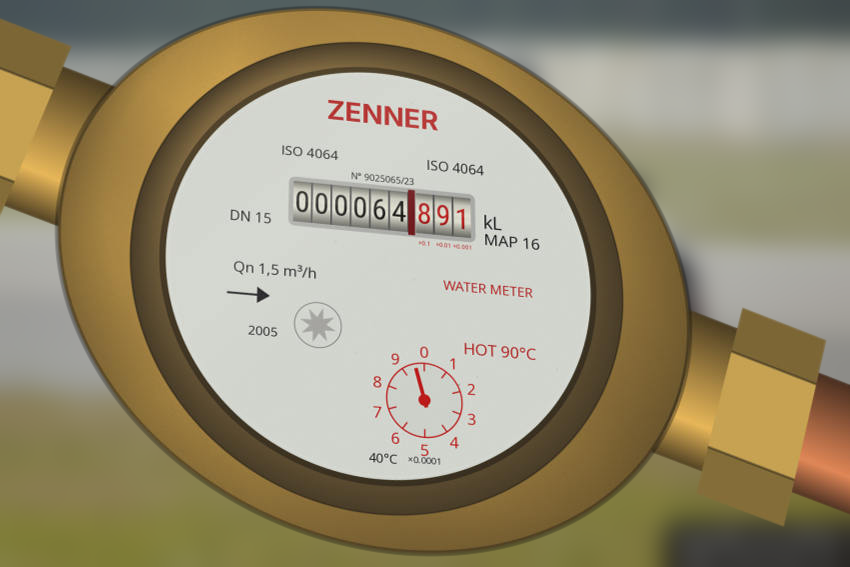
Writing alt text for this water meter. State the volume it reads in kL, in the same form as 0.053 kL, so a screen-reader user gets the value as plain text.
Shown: 64.8909 kL
